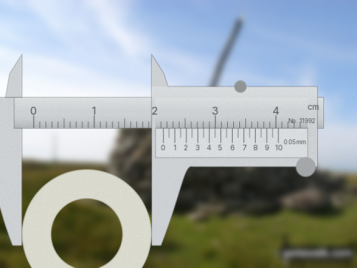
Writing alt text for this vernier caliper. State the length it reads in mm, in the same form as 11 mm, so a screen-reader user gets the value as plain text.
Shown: 21.4 mm
